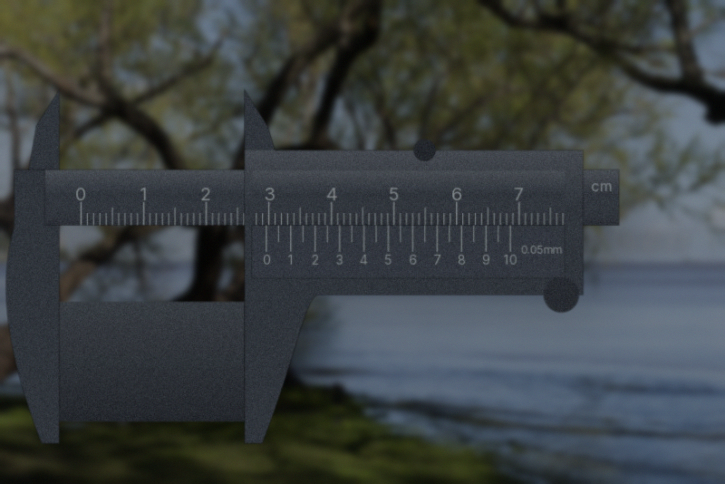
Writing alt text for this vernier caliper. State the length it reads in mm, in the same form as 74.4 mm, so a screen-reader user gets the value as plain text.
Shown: 29.6 mm
